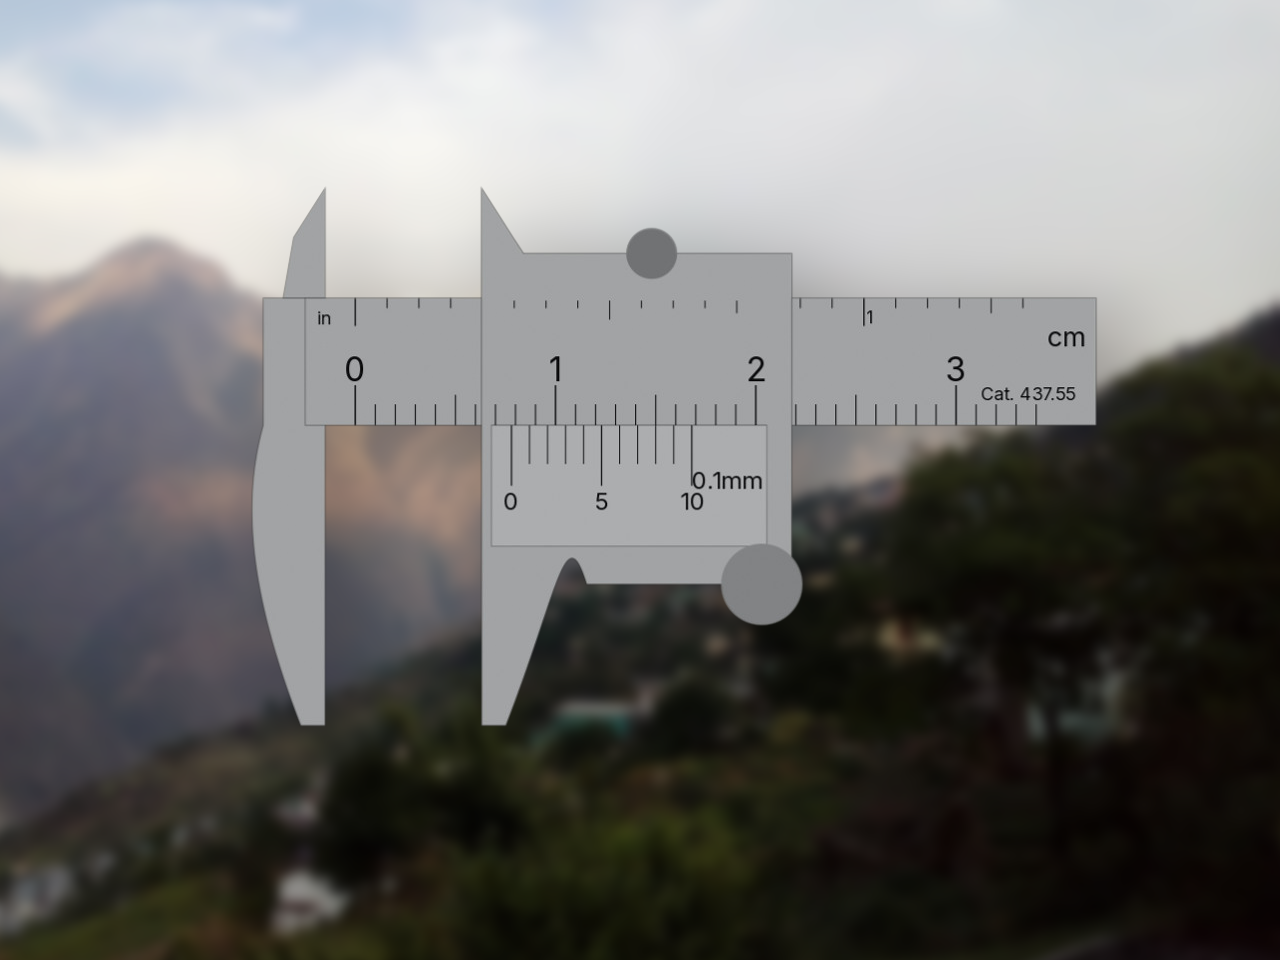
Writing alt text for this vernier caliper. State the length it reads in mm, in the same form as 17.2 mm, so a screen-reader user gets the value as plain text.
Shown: 7.8 mm
